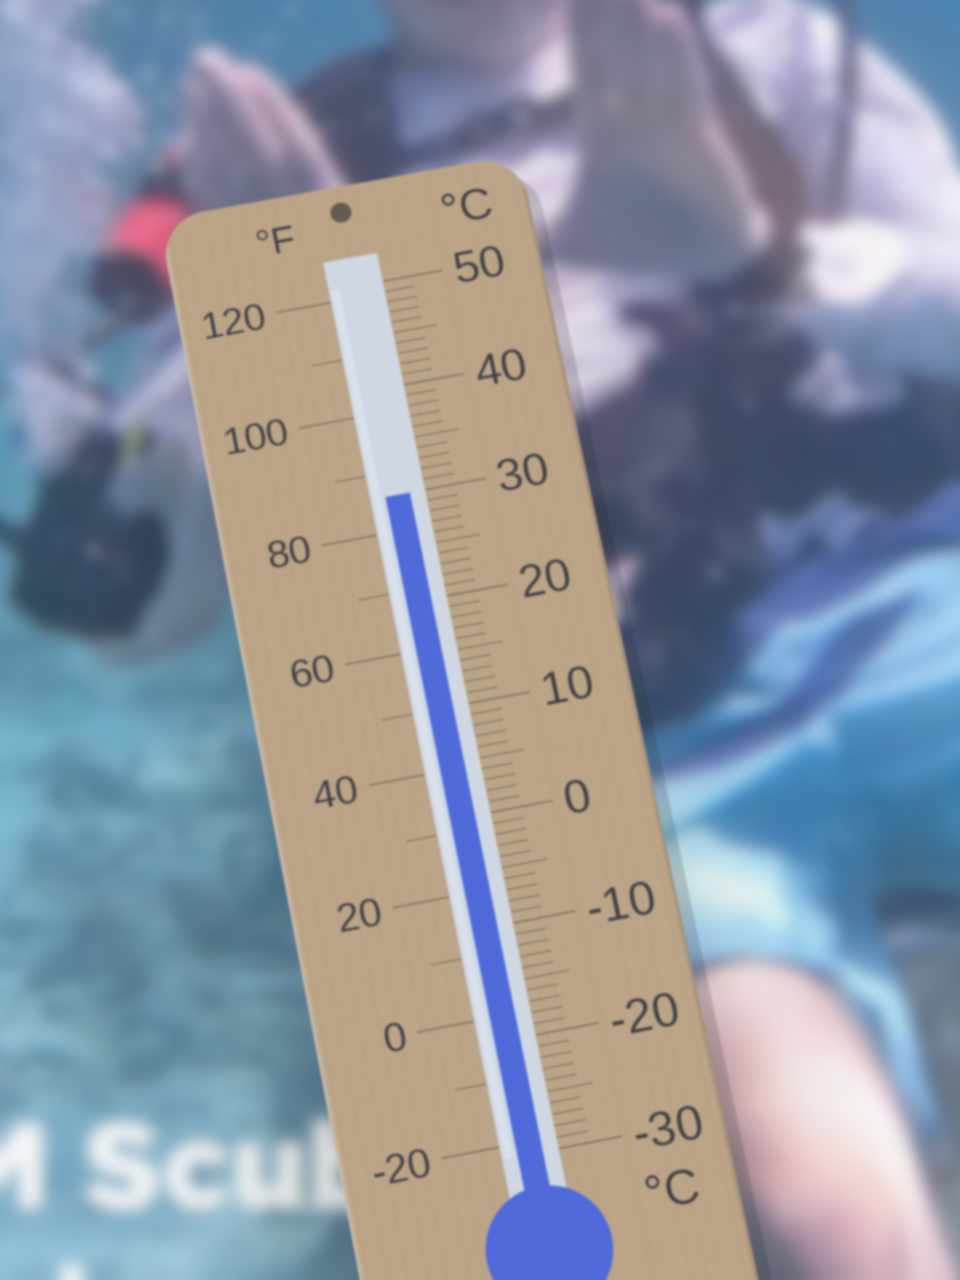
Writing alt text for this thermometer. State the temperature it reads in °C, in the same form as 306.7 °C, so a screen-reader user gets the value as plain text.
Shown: 30 °C
